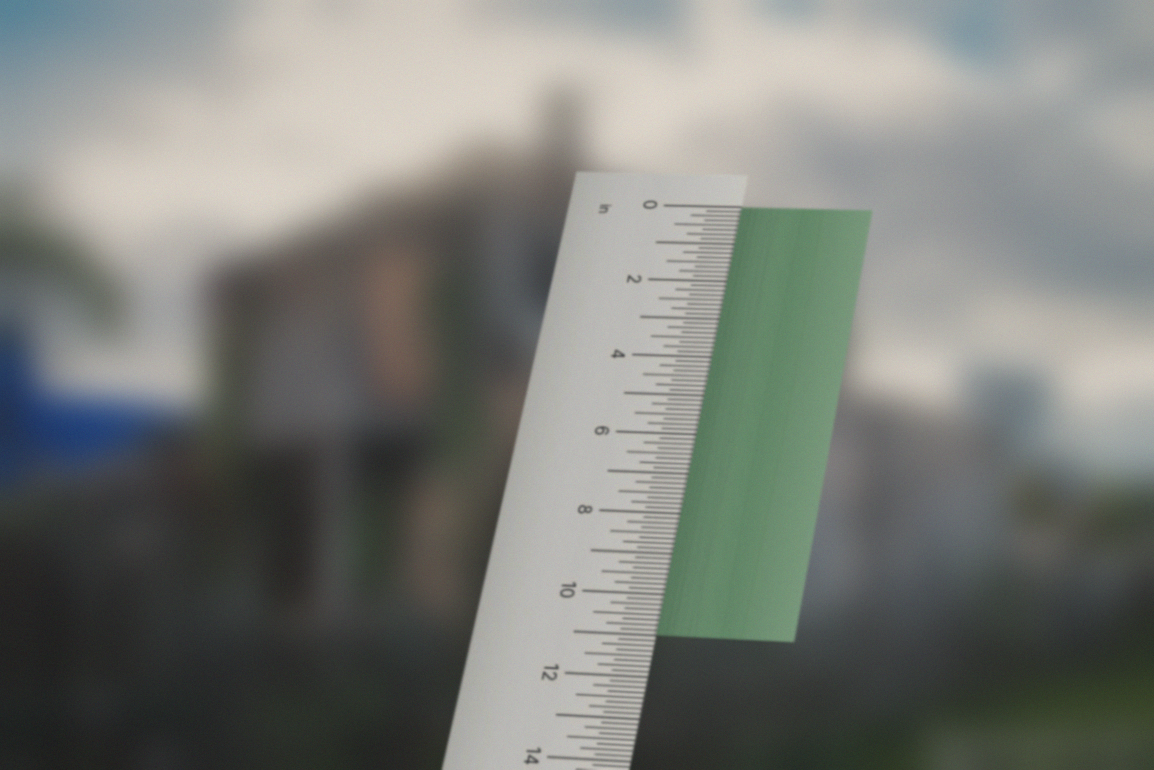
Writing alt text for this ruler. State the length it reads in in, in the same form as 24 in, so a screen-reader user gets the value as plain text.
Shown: 11 in
